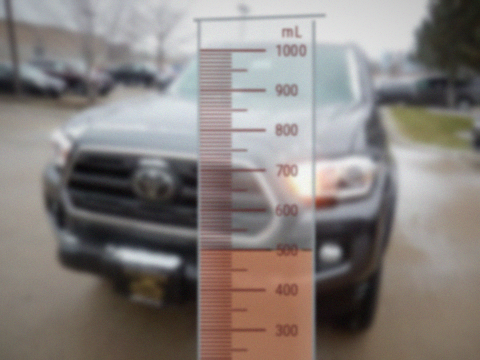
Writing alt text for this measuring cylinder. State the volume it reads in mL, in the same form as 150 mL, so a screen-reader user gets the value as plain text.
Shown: 500 mL
